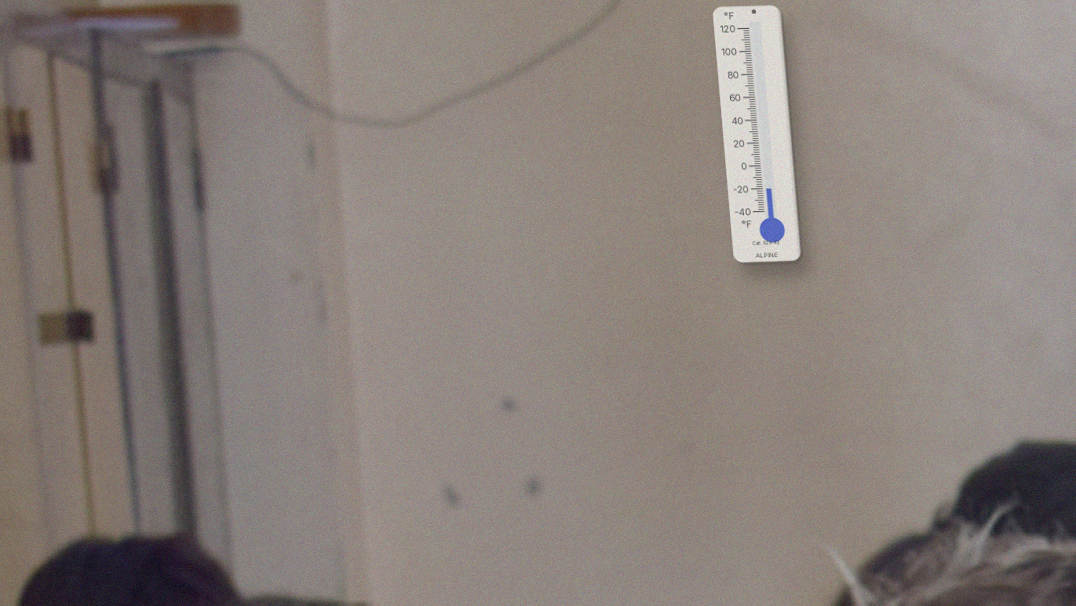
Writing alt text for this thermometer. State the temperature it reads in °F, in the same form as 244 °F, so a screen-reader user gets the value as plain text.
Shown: -20 °F
